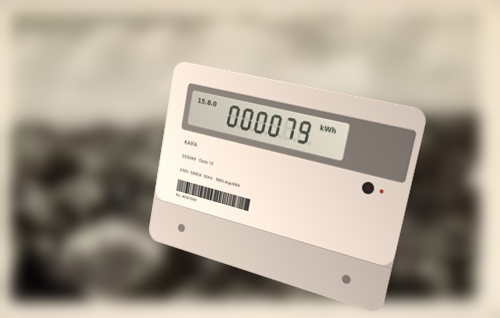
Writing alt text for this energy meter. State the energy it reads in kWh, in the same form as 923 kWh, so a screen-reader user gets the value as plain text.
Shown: 79 kWh
